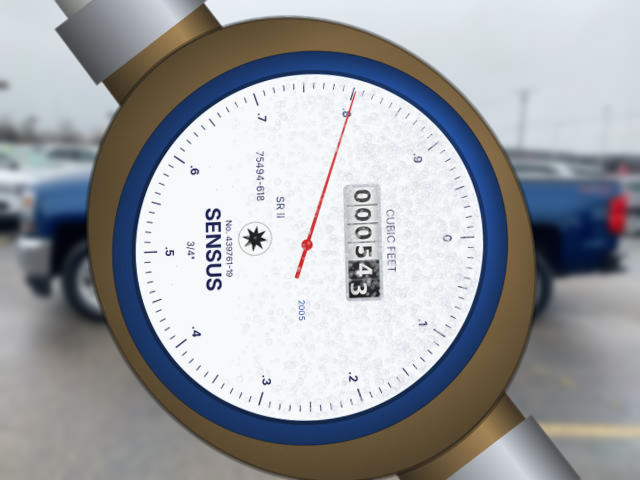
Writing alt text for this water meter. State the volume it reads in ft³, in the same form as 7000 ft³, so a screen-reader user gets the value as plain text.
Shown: 542.80 ft³
